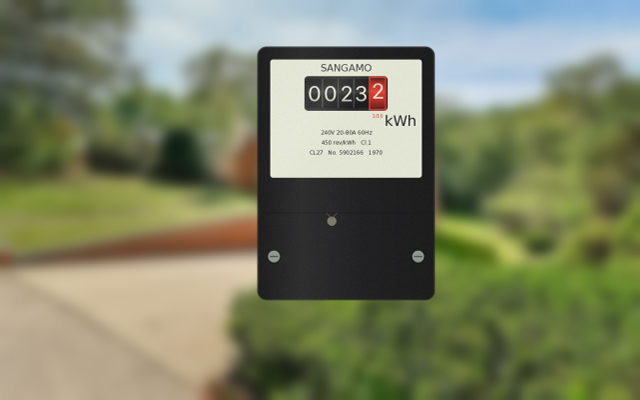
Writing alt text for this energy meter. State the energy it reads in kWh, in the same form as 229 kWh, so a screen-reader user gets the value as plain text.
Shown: 23.2 kWh
